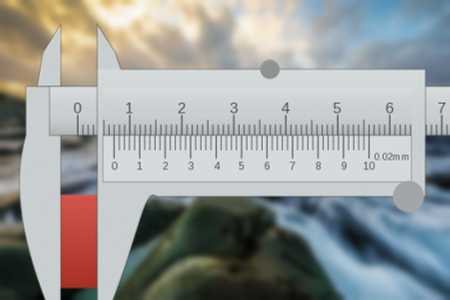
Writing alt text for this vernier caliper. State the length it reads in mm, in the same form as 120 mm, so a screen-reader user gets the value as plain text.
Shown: 7.0 mm
